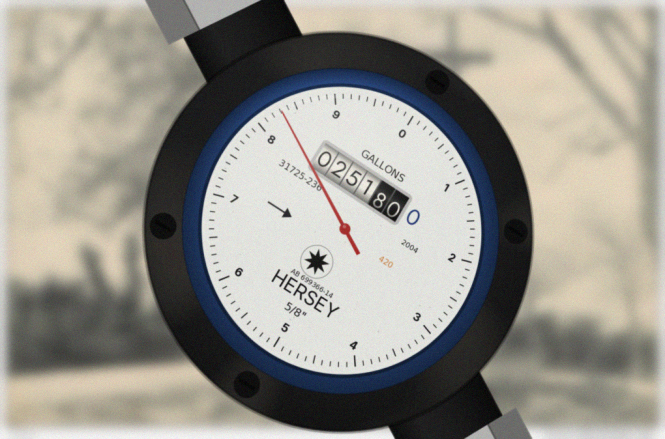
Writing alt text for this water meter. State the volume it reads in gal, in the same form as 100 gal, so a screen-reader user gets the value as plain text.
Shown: 251798.3 gal
